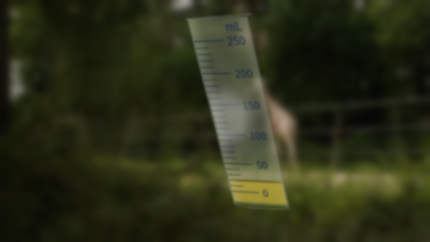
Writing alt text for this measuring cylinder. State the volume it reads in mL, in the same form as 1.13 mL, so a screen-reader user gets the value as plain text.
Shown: 20 mL
